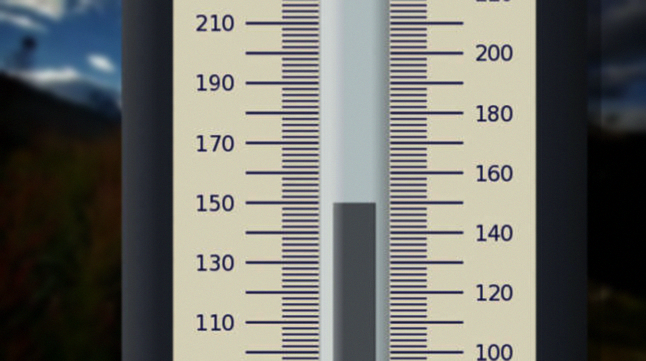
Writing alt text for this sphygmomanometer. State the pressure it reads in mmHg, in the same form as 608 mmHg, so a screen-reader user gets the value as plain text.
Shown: 150 mmHg
